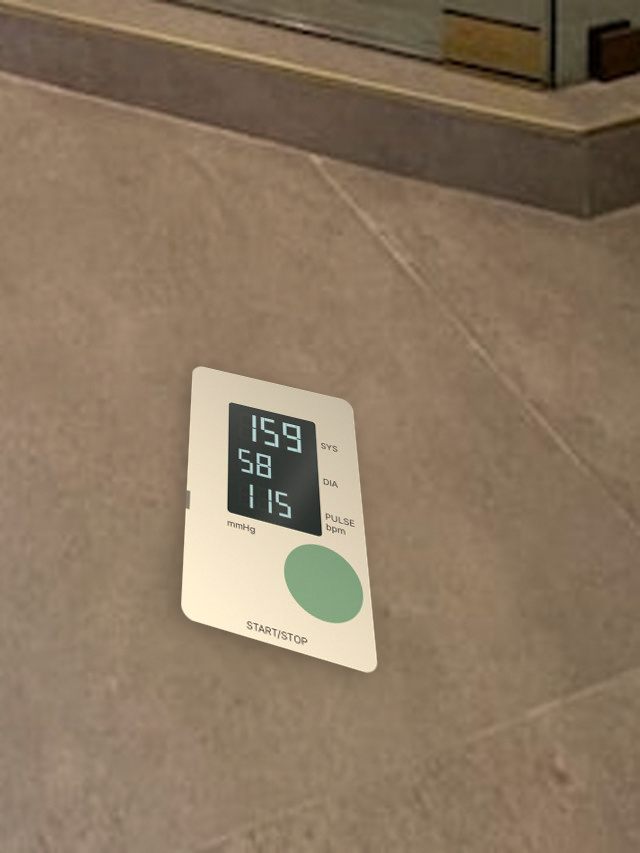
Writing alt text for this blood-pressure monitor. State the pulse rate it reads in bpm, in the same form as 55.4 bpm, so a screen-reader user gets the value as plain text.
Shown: 115 bpm
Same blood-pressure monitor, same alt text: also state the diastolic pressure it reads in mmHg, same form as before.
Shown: 58 mmHg
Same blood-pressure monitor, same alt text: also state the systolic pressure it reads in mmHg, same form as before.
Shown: 159 mmHg
